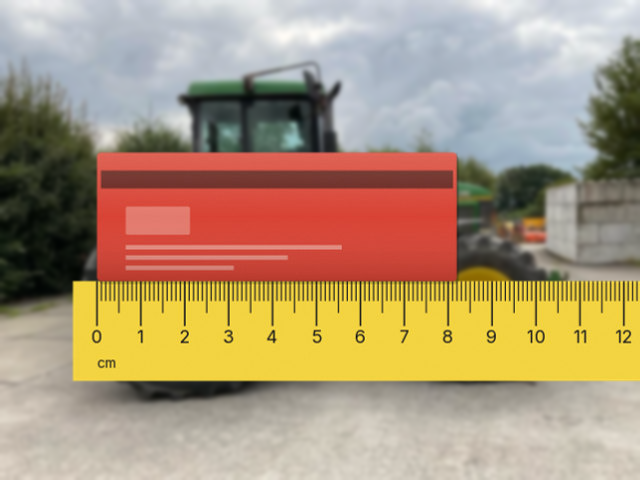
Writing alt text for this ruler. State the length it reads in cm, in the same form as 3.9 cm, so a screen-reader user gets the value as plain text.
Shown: 8.2 cm
